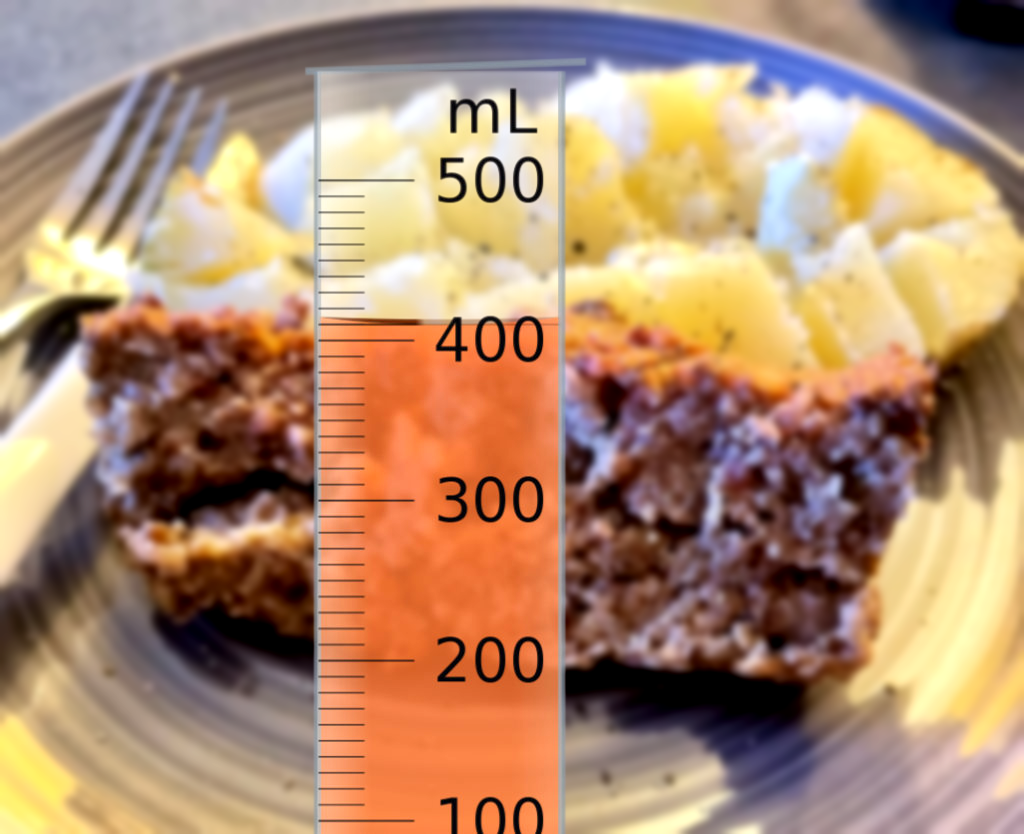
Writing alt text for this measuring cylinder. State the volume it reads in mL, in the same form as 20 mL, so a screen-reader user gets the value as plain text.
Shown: 410 mL
